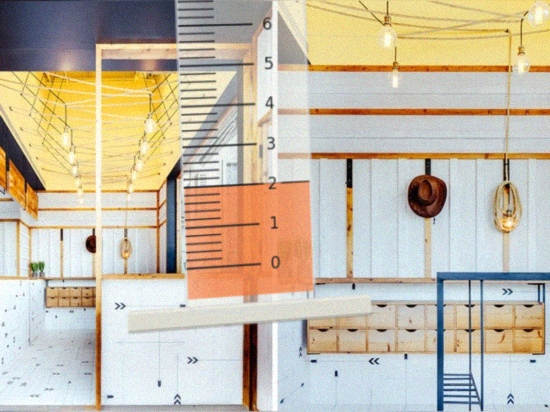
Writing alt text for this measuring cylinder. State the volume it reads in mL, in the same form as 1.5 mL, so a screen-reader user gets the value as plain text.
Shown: 2 mL
